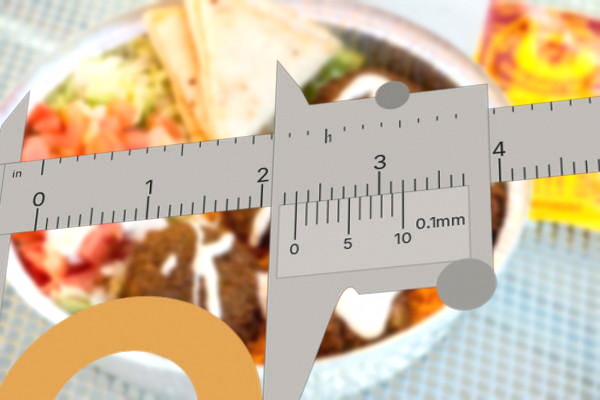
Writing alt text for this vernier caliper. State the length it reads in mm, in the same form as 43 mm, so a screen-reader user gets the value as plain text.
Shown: 23.0 mm
